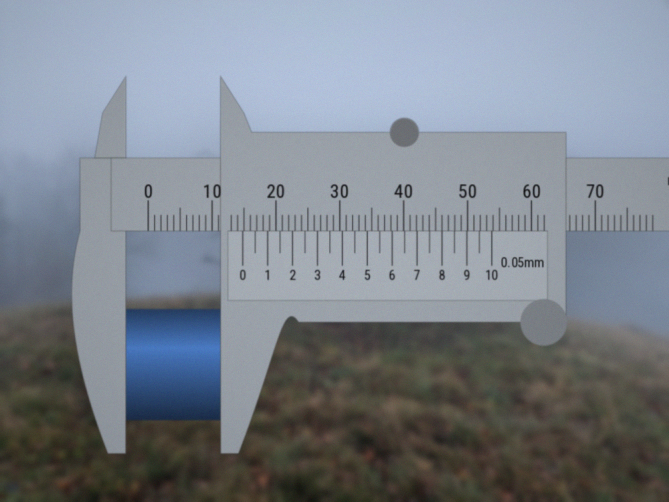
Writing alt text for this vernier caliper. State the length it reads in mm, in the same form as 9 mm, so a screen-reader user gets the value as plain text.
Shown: 14.8 mm
